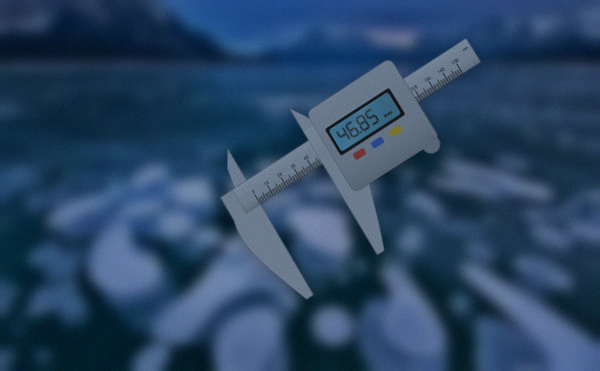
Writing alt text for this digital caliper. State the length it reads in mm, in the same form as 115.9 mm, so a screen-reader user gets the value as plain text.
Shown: 46.85 mm
